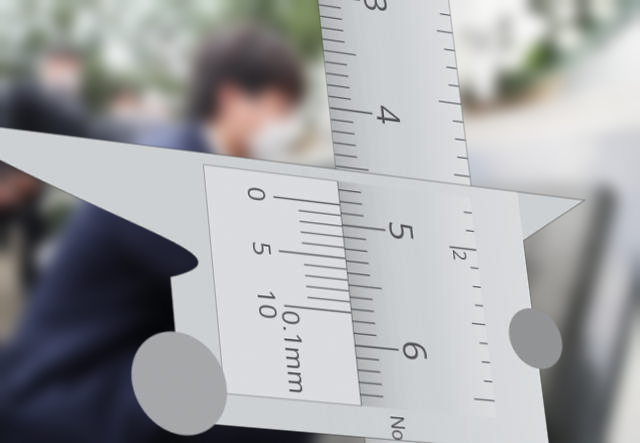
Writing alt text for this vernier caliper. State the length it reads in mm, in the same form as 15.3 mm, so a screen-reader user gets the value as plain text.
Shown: 48.3 mm
